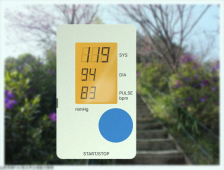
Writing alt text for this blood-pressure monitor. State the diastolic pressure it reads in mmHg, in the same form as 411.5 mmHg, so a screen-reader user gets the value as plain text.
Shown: 94 mmHg
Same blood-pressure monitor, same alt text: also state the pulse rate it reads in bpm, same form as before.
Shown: 83 bpm
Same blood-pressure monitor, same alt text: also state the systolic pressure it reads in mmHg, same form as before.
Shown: 119 mmHg
